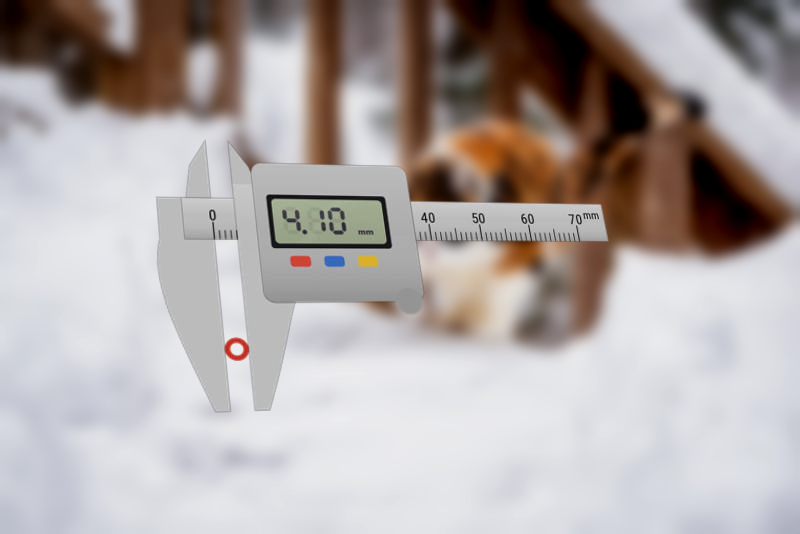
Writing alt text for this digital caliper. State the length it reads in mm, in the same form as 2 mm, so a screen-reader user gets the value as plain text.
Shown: 4.10 mm
